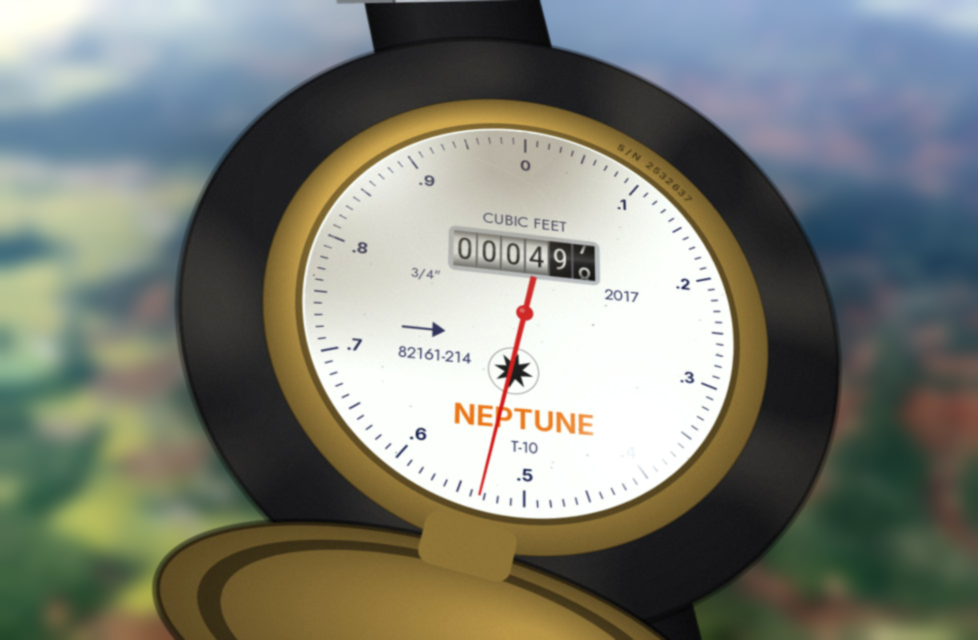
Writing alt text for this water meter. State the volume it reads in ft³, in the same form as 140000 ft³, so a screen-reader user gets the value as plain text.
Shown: 497.53 ft³
